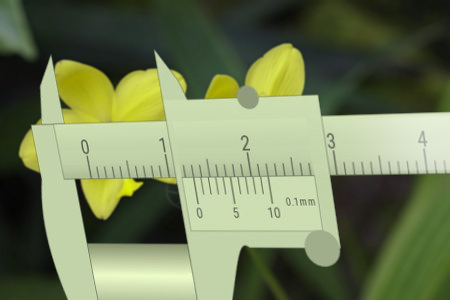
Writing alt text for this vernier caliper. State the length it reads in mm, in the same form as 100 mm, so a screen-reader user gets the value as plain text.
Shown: 13.0 mm
